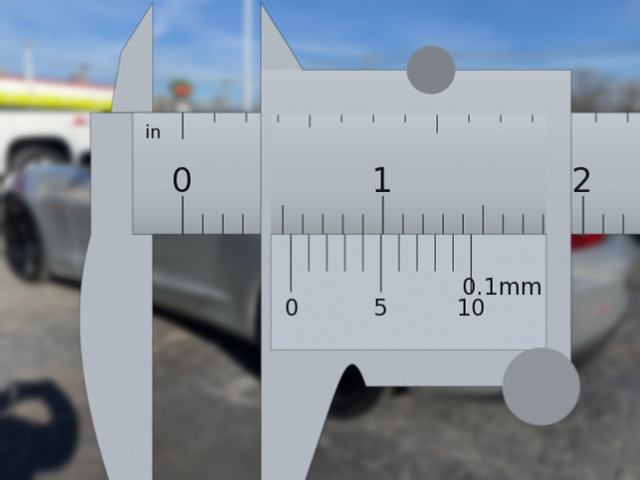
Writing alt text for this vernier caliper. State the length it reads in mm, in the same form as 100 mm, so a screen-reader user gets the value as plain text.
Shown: 5.4 mm
